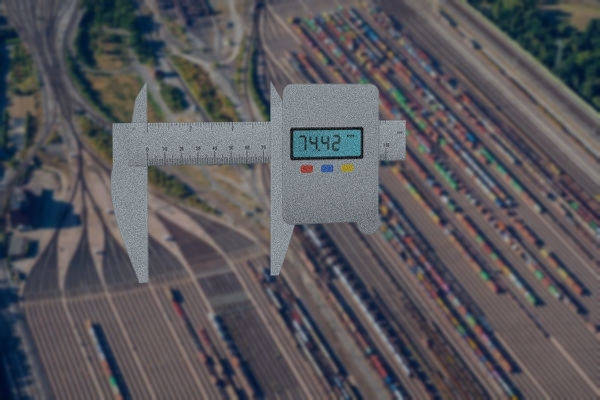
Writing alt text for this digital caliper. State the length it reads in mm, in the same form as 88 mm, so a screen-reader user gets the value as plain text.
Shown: 74.42 mm
